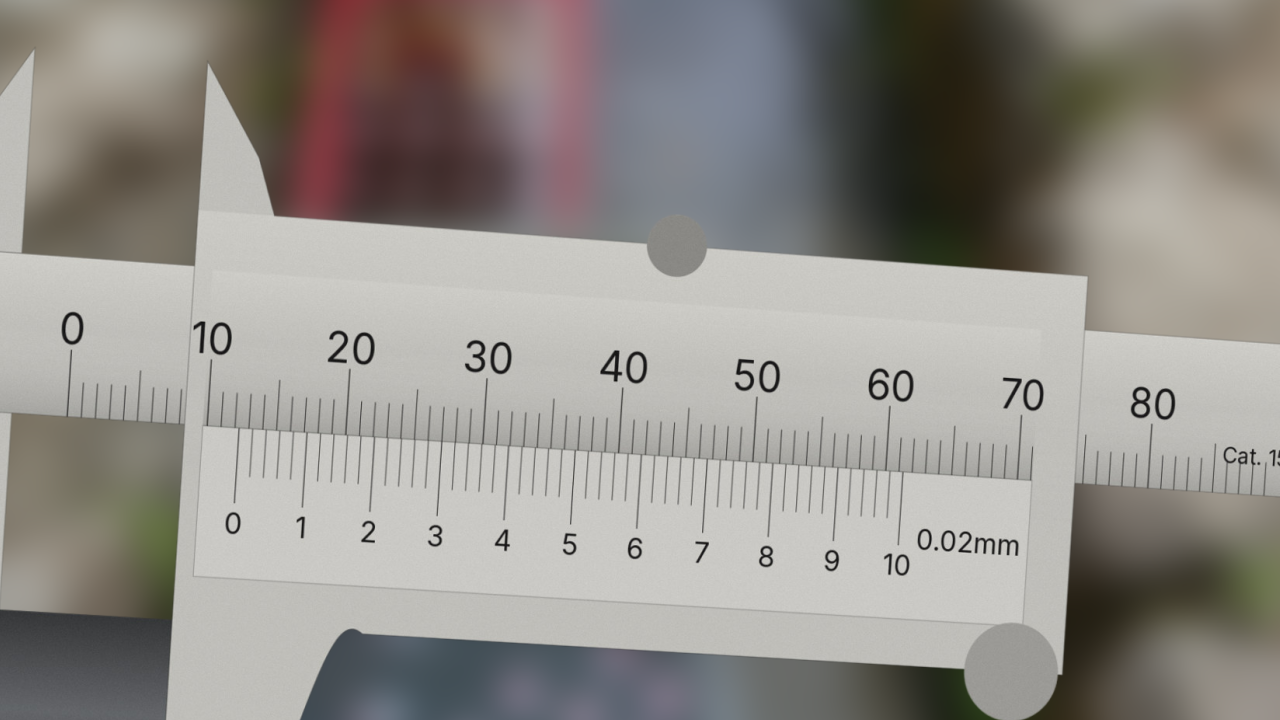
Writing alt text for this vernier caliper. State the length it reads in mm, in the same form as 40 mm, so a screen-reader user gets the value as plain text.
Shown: 12.3 mm
